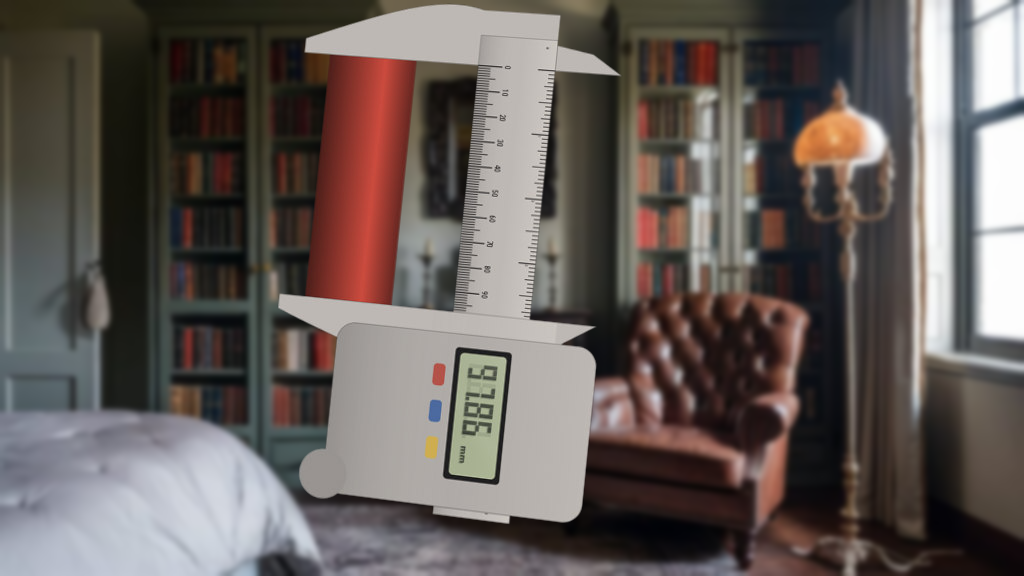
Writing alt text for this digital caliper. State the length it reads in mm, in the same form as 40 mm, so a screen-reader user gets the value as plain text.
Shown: 97.86 mm
